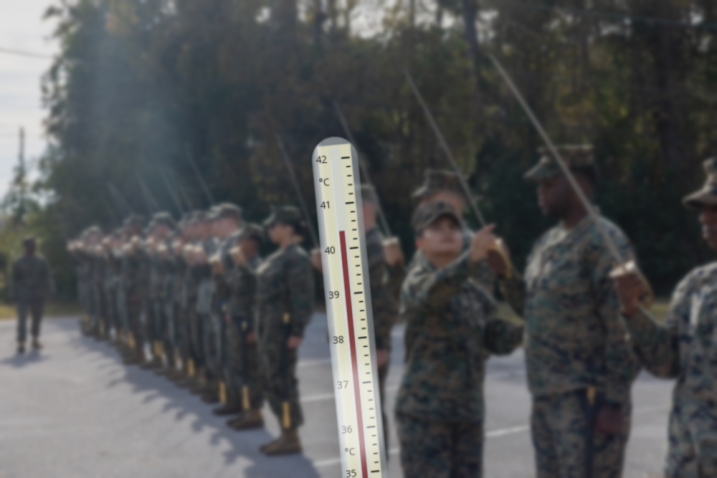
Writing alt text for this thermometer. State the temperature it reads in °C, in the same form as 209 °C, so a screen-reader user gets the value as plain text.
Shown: 40.4 °C
